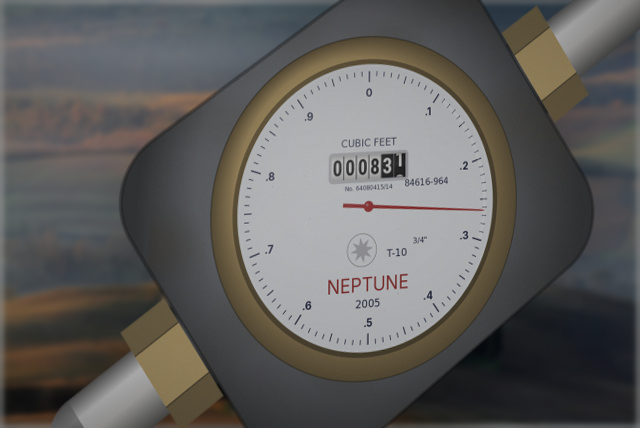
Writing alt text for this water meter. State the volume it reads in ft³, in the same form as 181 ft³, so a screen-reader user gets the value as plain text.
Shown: 831.26 ft³
